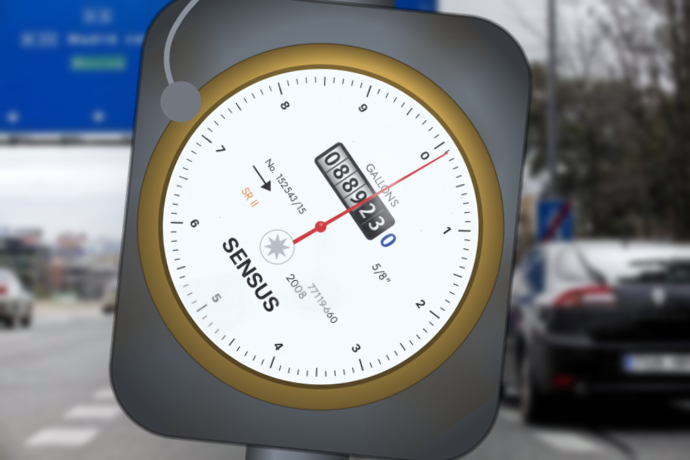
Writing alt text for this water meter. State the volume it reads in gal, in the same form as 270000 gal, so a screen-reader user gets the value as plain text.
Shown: 889230.1 gal
